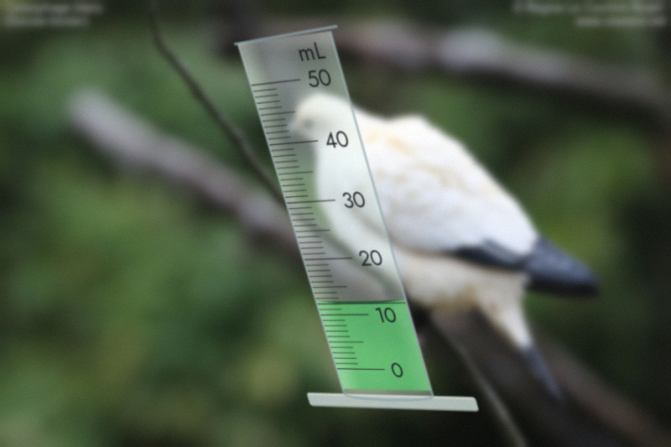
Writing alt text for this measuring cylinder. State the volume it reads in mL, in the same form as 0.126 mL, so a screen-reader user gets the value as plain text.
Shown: 12 mL
